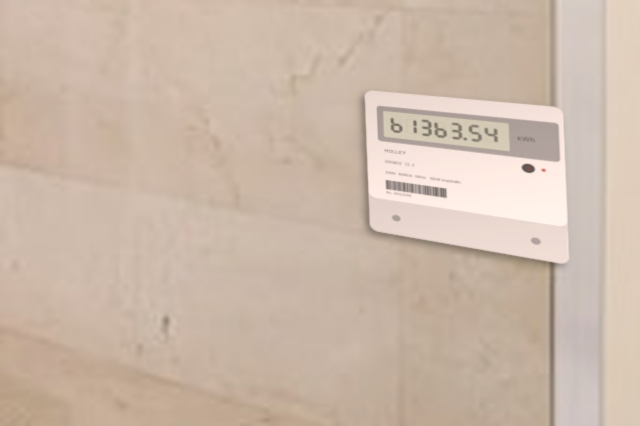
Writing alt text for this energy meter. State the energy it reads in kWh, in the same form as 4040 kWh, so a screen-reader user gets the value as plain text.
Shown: 61363.54 kWh
